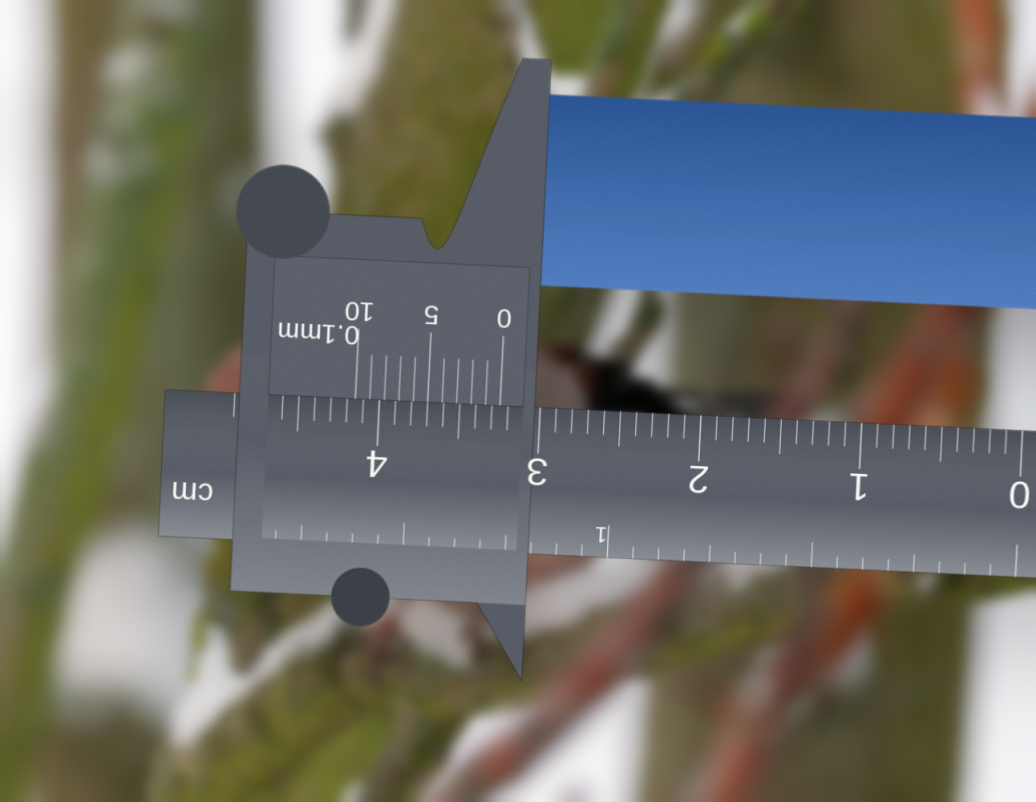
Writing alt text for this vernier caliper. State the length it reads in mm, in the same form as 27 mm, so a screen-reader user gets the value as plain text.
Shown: 32.5 mm
